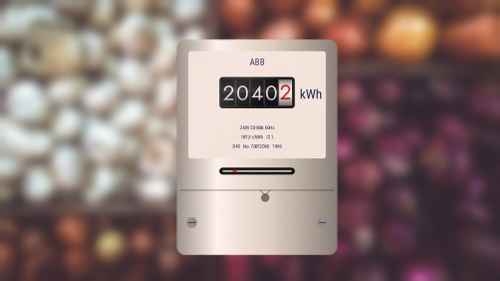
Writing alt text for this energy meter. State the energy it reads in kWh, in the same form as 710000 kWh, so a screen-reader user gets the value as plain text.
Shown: 2040.2 kWh
